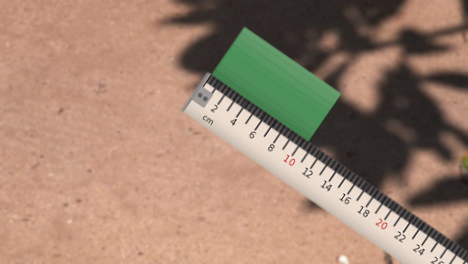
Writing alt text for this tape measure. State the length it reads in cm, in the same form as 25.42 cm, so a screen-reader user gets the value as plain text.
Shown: 10.5 cm
